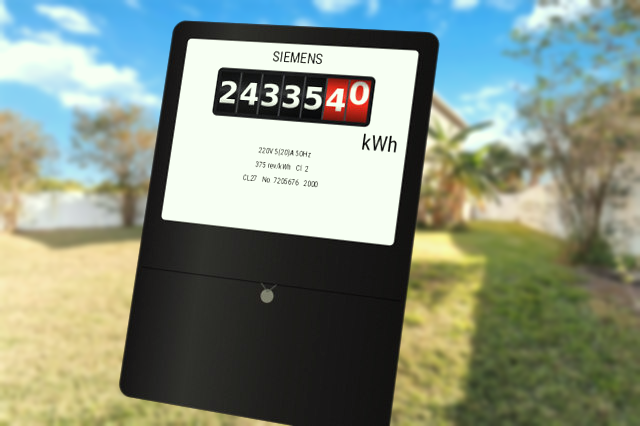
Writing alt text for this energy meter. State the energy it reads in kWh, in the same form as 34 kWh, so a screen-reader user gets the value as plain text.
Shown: 24335.40 kWh
